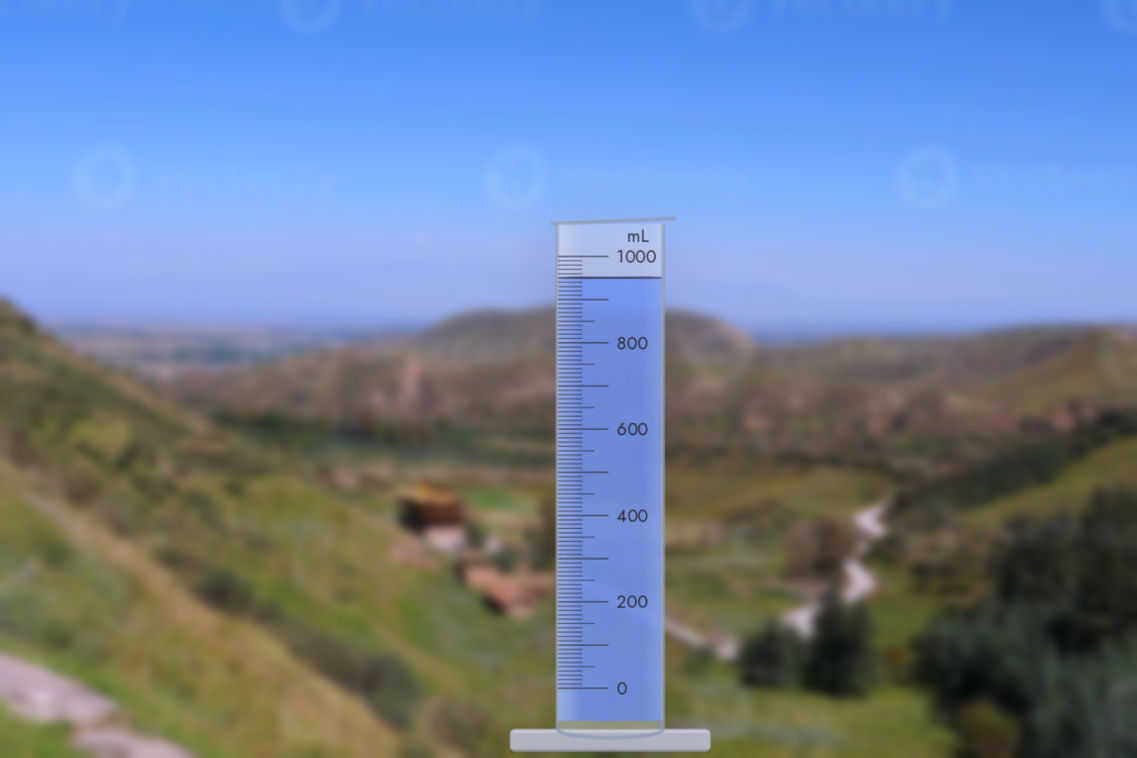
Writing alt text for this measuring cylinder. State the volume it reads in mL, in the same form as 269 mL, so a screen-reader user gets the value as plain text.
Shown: 950 mL
